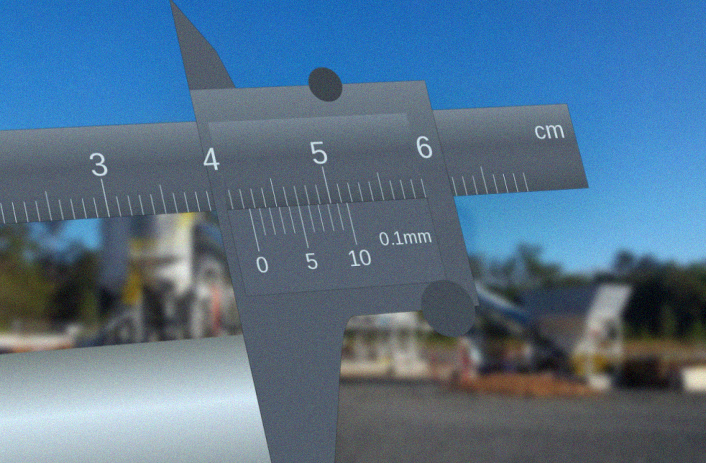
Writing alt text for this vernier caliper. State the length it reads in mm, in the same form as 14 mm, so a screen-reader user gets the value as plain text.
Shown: 42.5 mm
